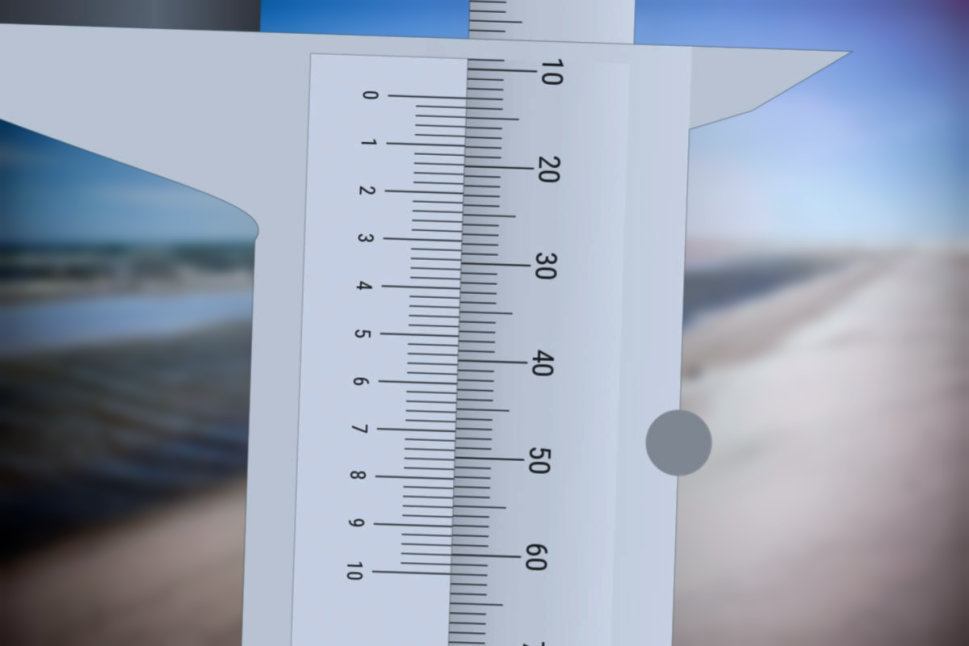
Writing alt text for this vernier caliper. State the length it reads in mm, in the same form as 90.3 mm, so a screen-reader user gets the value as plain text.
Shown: 13.0 mm
